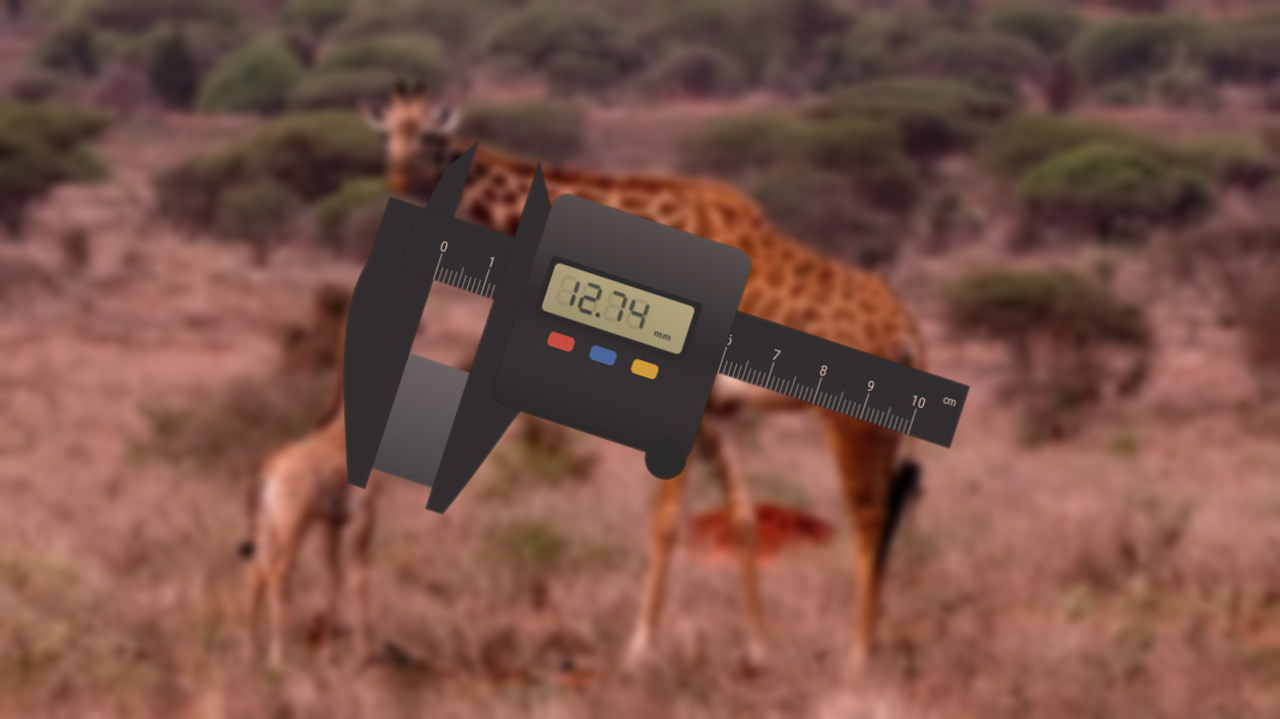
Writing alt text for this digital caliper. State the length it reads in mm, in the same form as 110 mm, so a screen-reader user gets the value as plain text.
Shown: 12.74 mm
